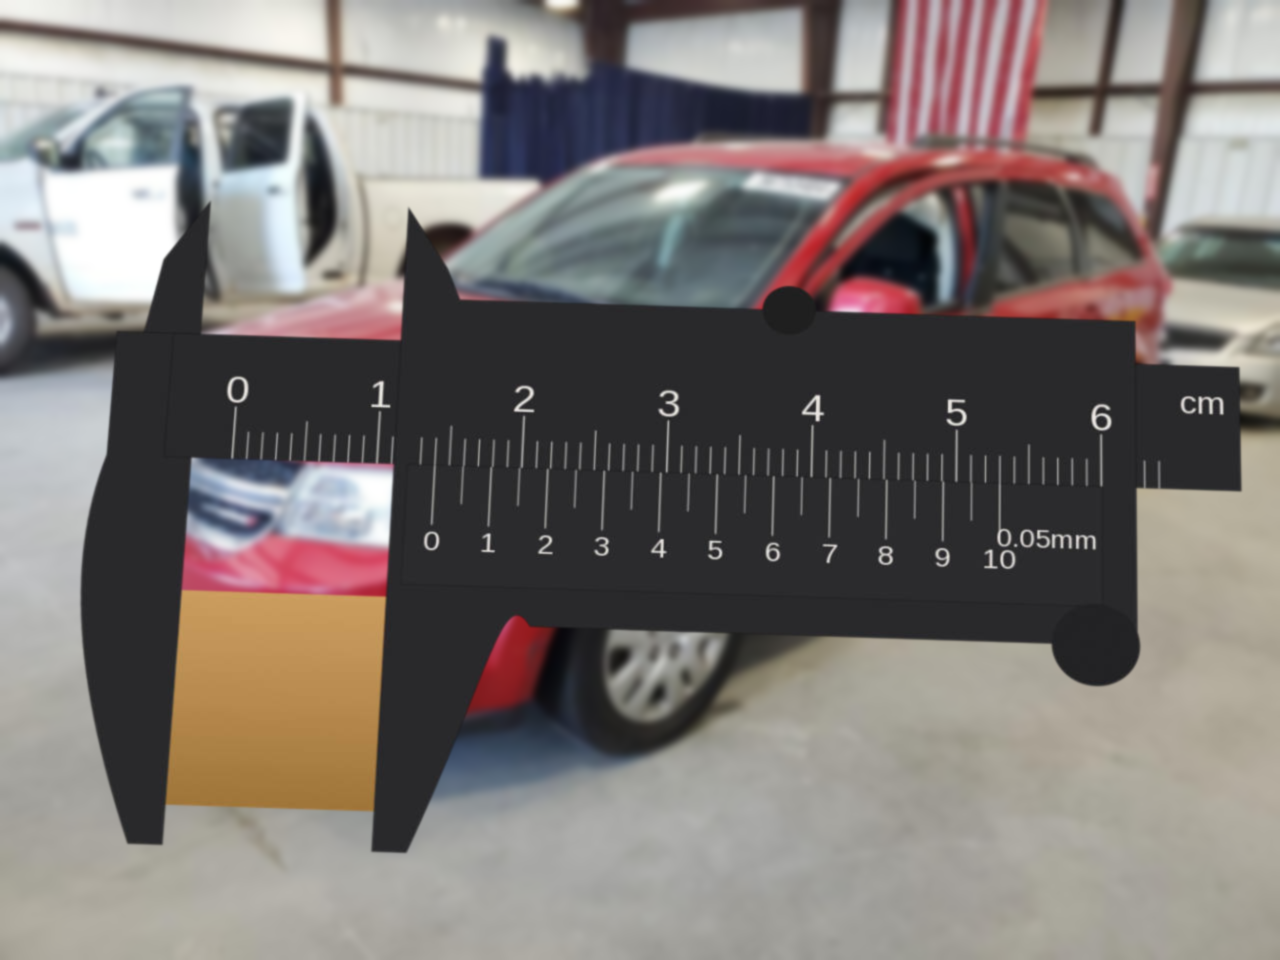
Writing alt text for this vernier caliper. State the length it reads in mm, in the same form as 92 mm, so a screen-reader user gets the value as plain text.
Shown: 14.0 mm
